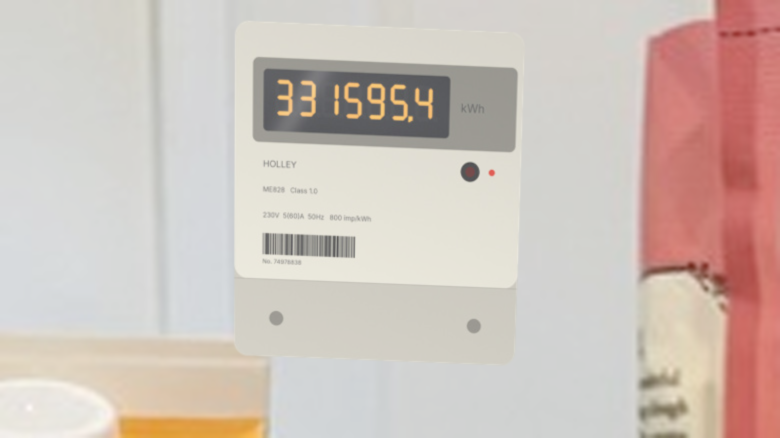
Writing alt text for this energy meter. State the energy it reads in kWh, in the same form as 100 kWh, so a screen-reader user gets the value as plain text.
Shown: 331595.4 kWh
